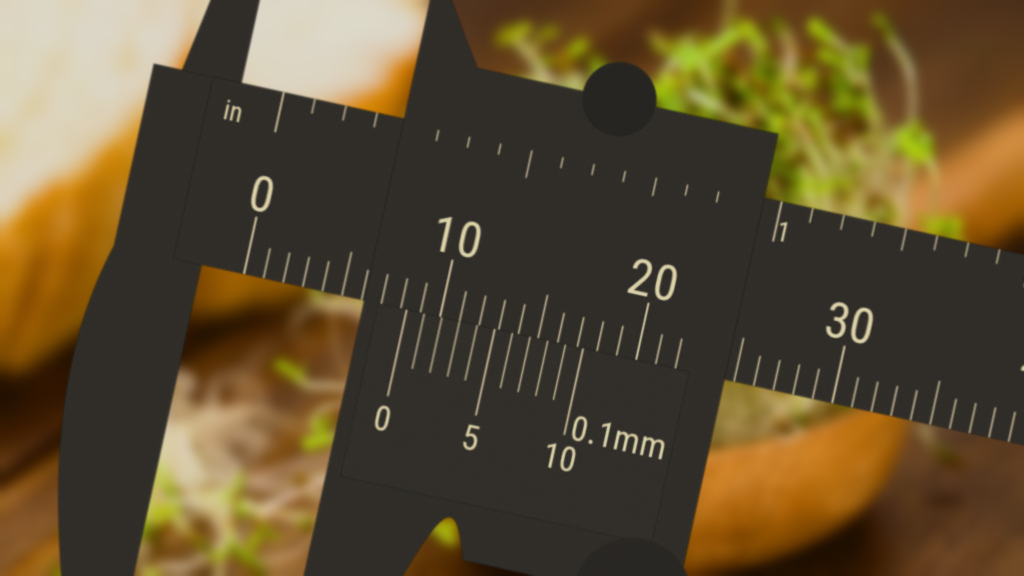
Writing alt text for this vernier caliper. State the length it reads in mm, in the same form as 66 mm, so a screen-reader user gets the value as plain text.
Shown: 8.3 mm
